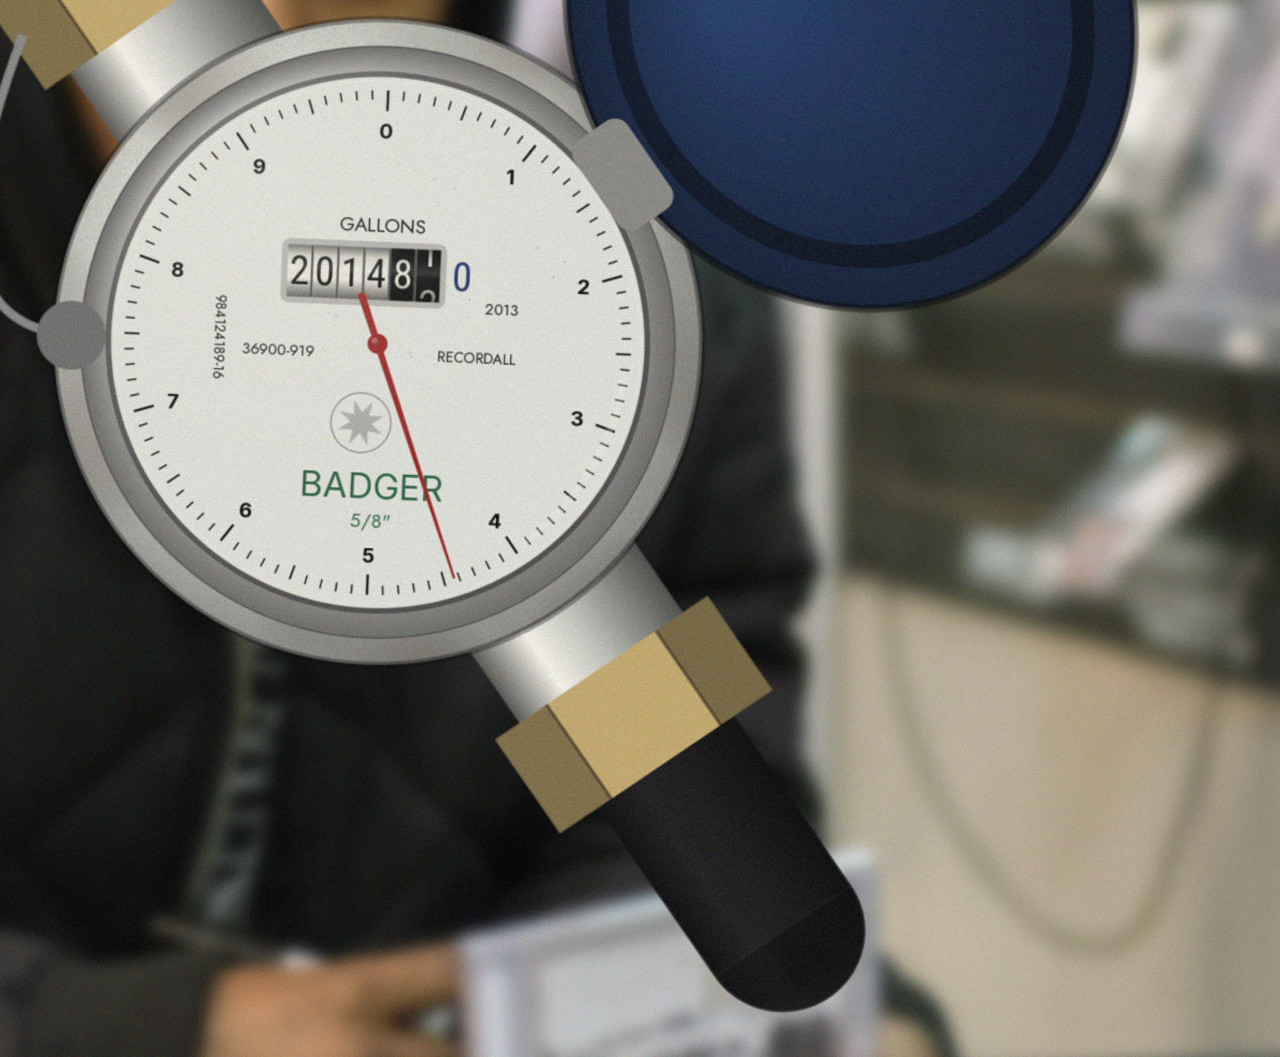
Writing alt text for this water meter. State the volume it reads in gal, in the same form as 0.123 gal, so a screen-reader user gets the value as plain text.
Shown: 2014814.4 gal
